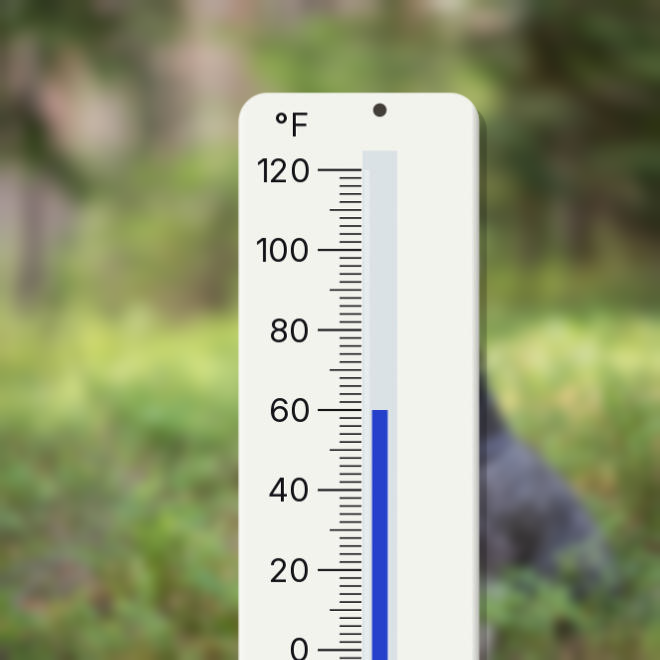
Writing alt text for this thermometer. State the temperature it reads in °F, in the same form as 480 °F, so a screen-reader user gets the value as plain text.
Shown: 60 °F
